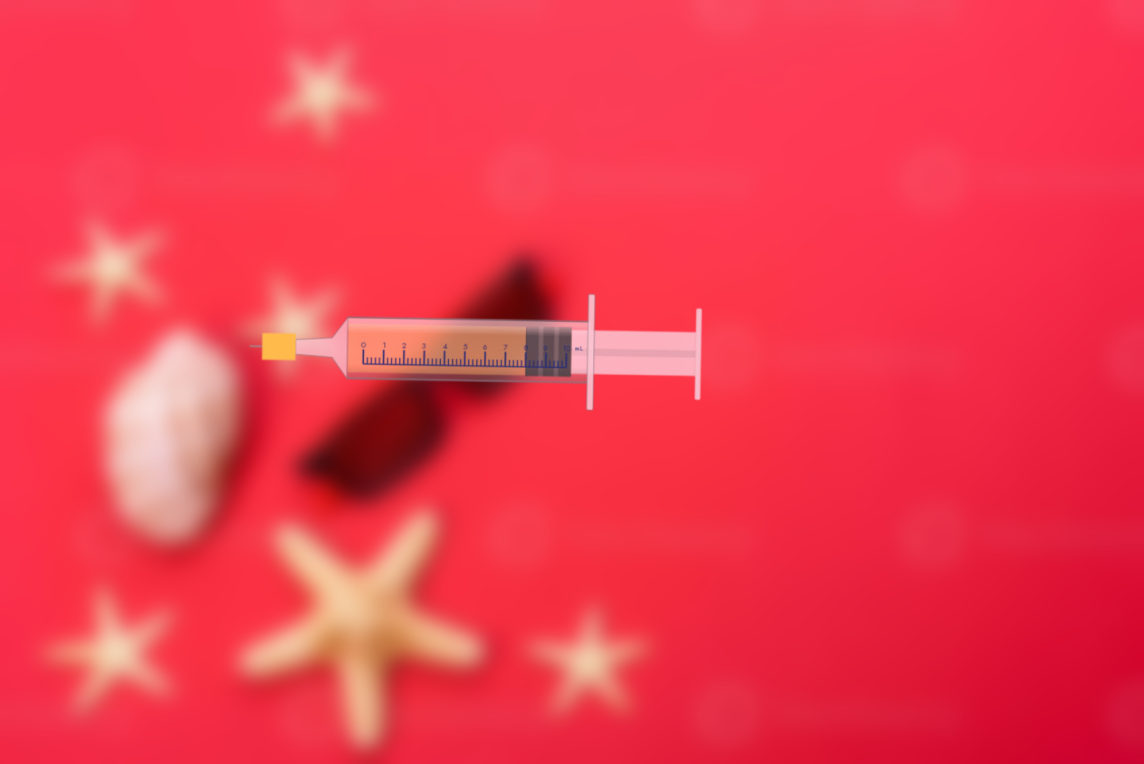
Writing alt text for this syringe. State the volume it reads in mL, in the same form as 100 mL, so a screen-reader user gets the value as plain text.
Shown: 8 mL
